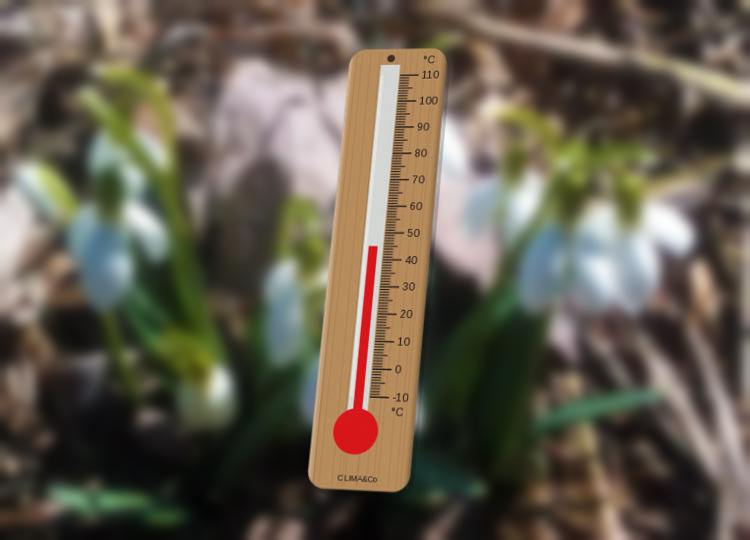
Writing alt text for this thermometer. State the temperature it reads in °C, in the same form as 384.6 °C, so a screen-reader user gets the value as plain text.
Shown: 45 °C
